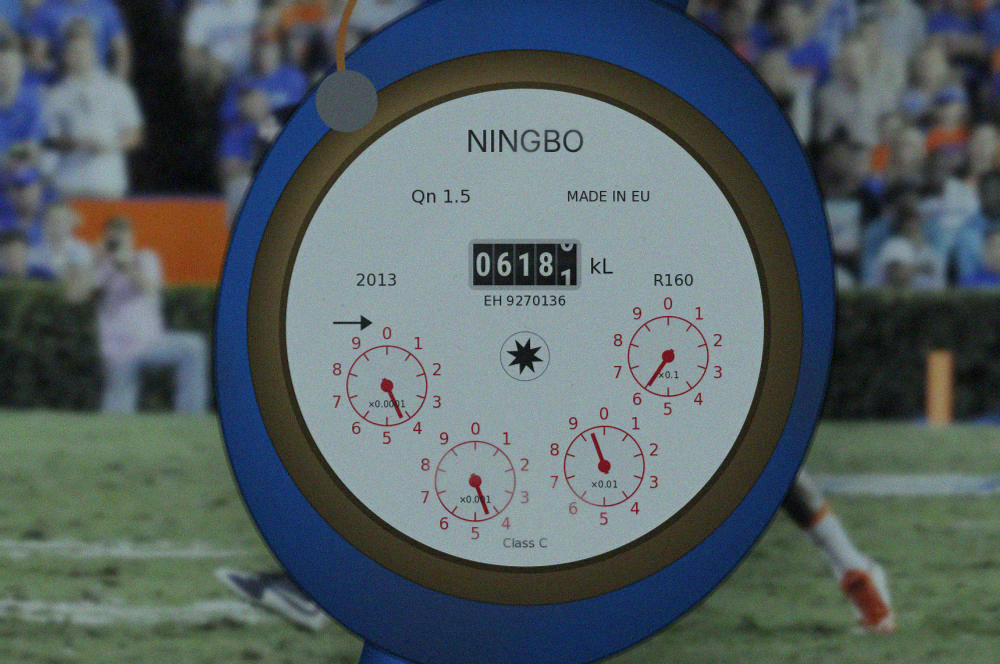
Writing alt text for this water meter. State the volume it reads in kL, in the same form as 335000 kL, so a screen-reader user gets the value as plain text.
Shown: 6180.5944 kL
